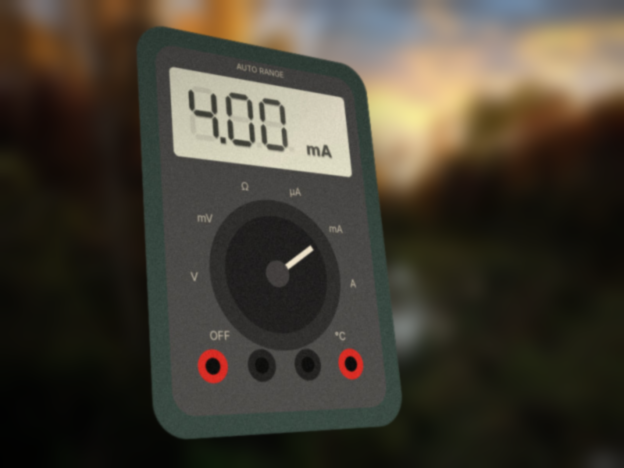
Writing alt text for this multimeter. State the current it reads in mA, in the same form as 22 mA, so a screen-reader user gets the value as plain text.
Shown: 4.00 mA
